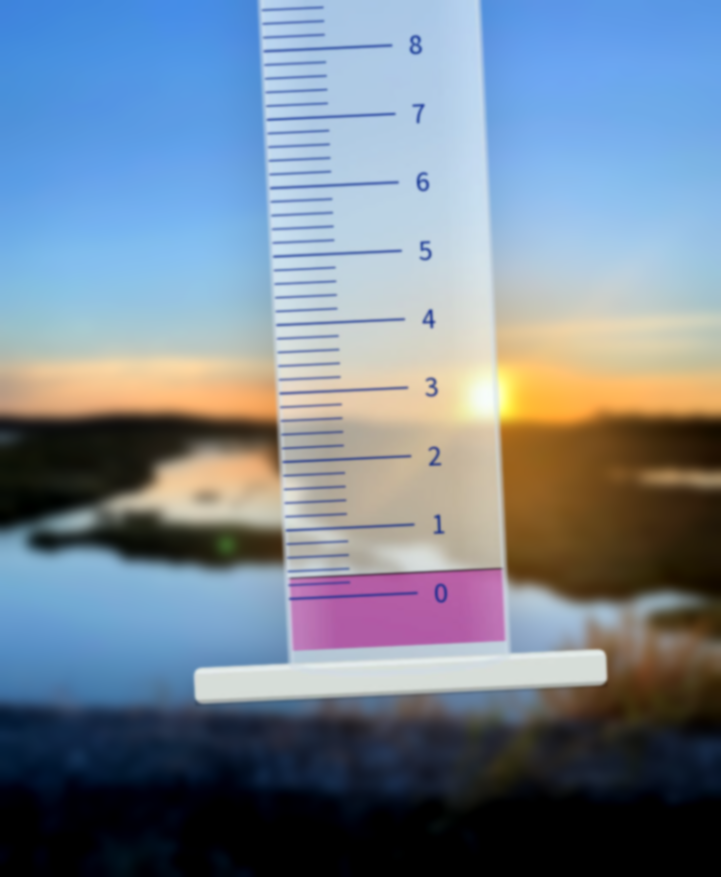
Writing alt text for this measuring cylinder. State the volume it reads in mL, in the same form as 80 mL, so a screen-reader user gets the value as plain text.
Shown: 0.3 mL
